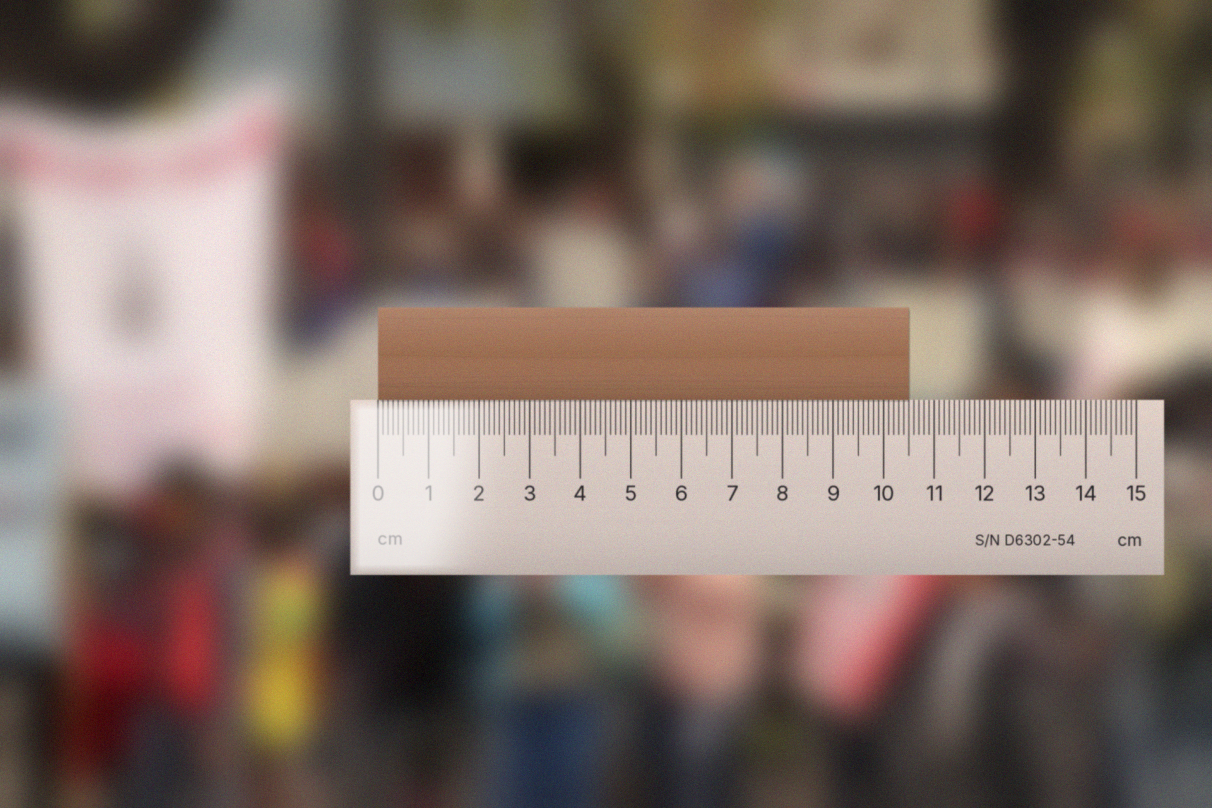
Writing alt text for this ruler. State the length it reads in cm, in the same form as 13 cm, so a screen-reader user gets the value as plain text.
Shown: 10.5 cm
